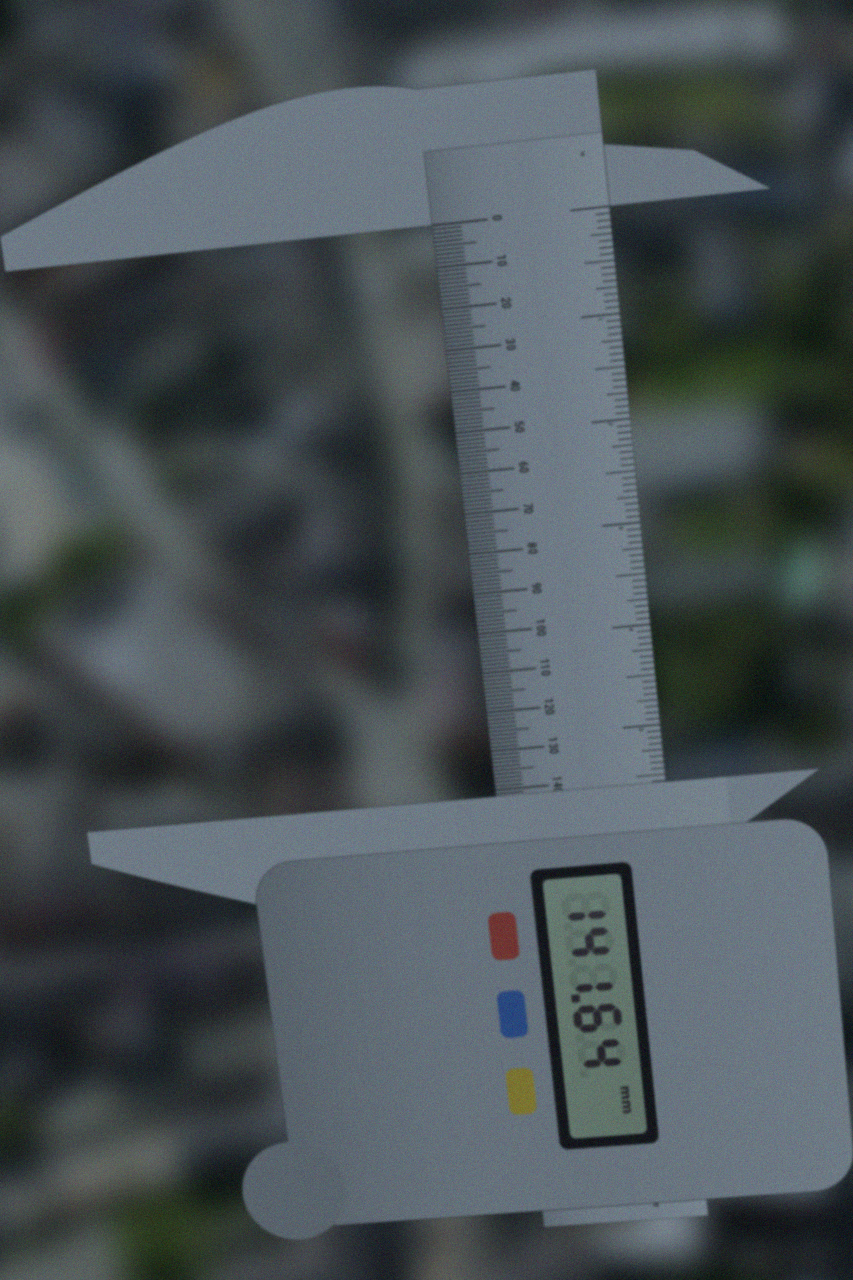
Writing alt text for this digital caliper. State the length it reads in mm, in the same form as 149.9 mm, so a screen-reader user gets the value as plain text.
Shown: 141.64 mm
